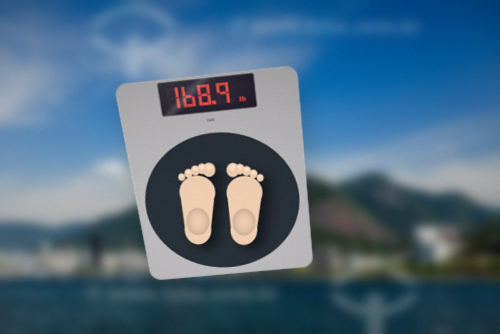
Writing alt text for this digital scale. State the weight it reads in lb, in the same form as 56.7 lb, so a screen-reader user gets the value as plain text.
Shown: 168.9 lb
